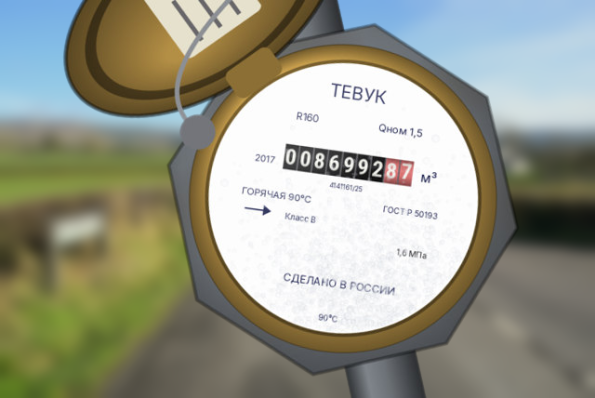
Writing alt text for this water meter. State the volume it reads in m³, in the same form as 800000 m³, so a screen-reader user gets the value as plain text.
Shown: 86992.87 m³
